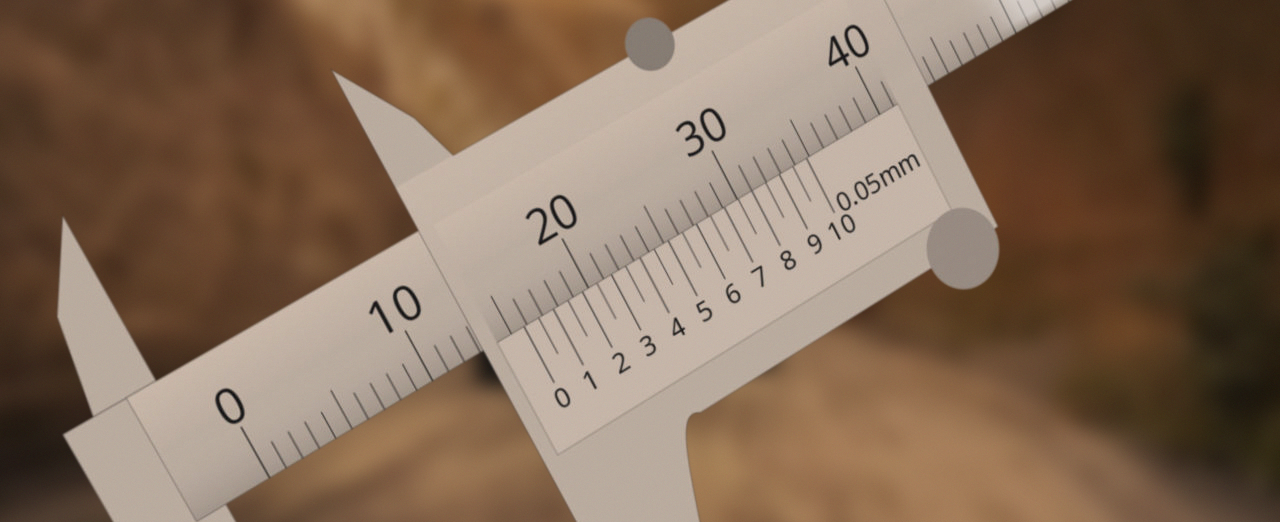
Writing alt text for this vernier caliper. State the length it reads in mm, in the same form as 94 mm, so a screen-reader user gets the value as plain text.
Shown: 15.8 mm
